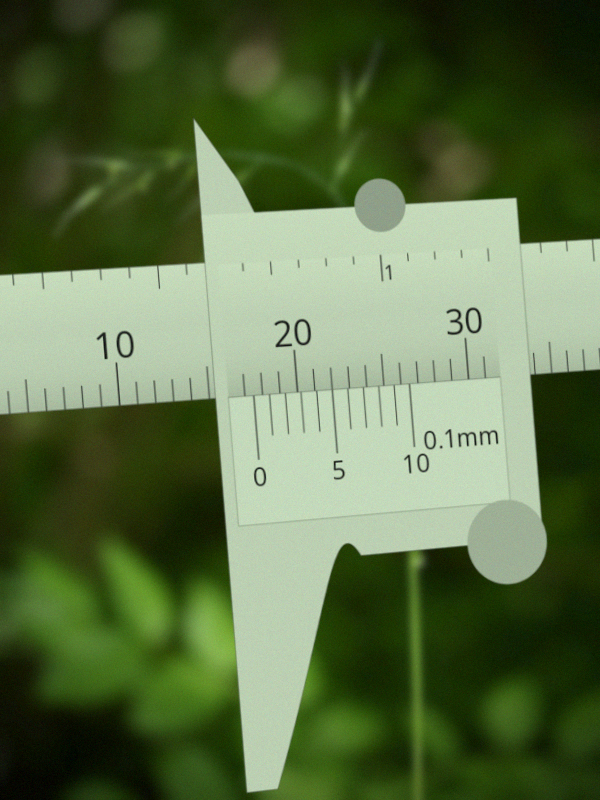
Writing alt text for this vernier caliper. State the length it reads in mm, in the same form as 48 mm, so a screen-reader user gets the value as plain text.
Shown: 17.5 mm
